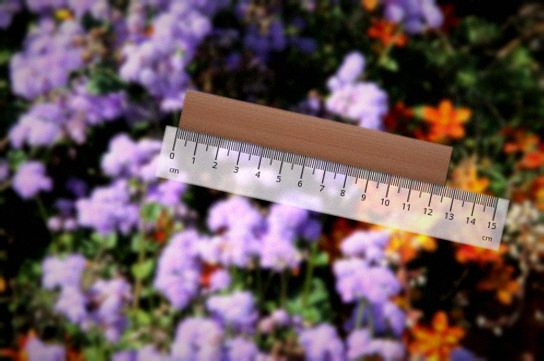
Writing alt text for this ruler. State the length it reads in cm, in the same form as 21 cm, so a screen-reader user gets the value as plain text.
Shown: 12.5 cm
